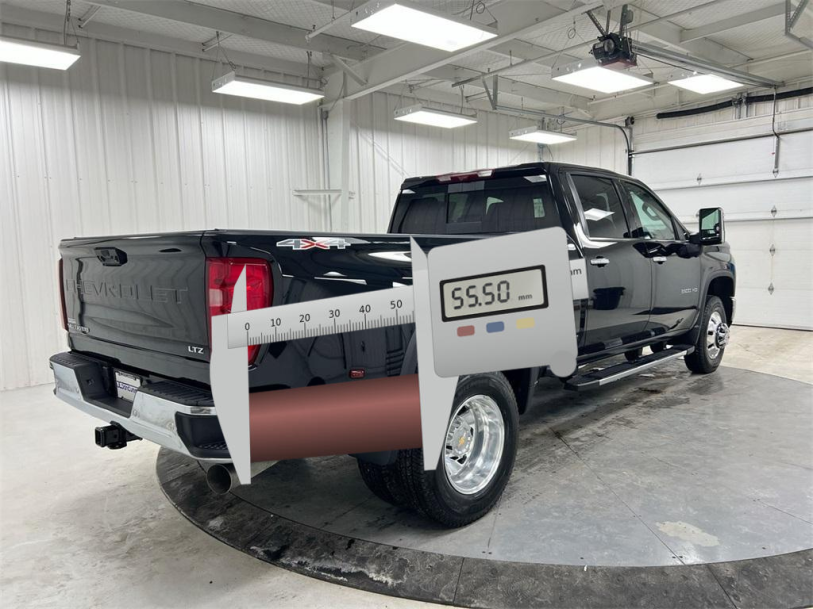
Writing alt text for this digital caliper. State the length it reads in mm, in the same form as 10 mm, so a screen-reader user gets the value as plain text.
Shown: 55.50 mm
